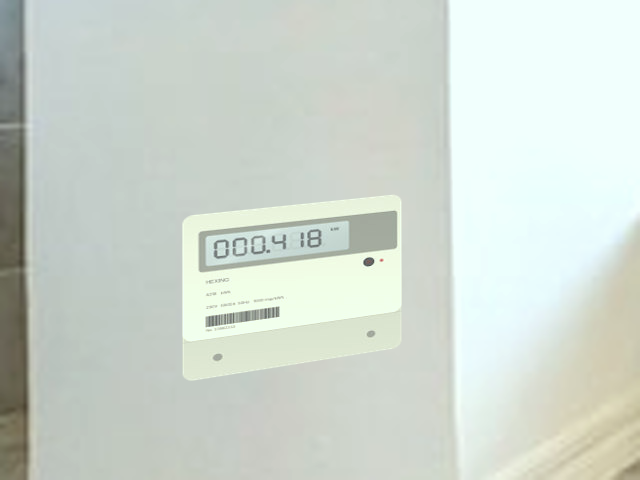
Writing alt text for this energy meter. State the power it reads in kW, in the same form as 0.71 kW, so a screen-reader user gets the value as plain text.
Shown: 0.418 kW
